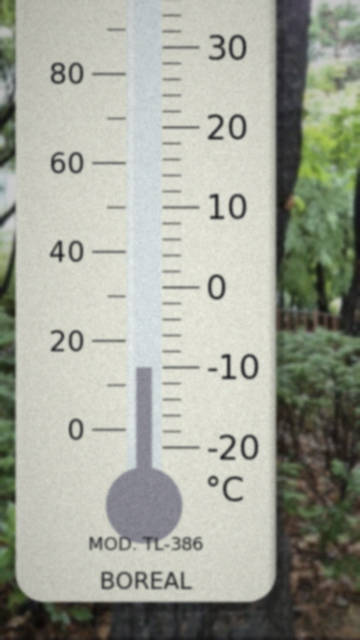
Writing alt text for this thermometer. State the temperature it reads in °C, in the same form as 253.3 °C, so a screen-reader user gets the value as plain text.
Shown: -10 °C
